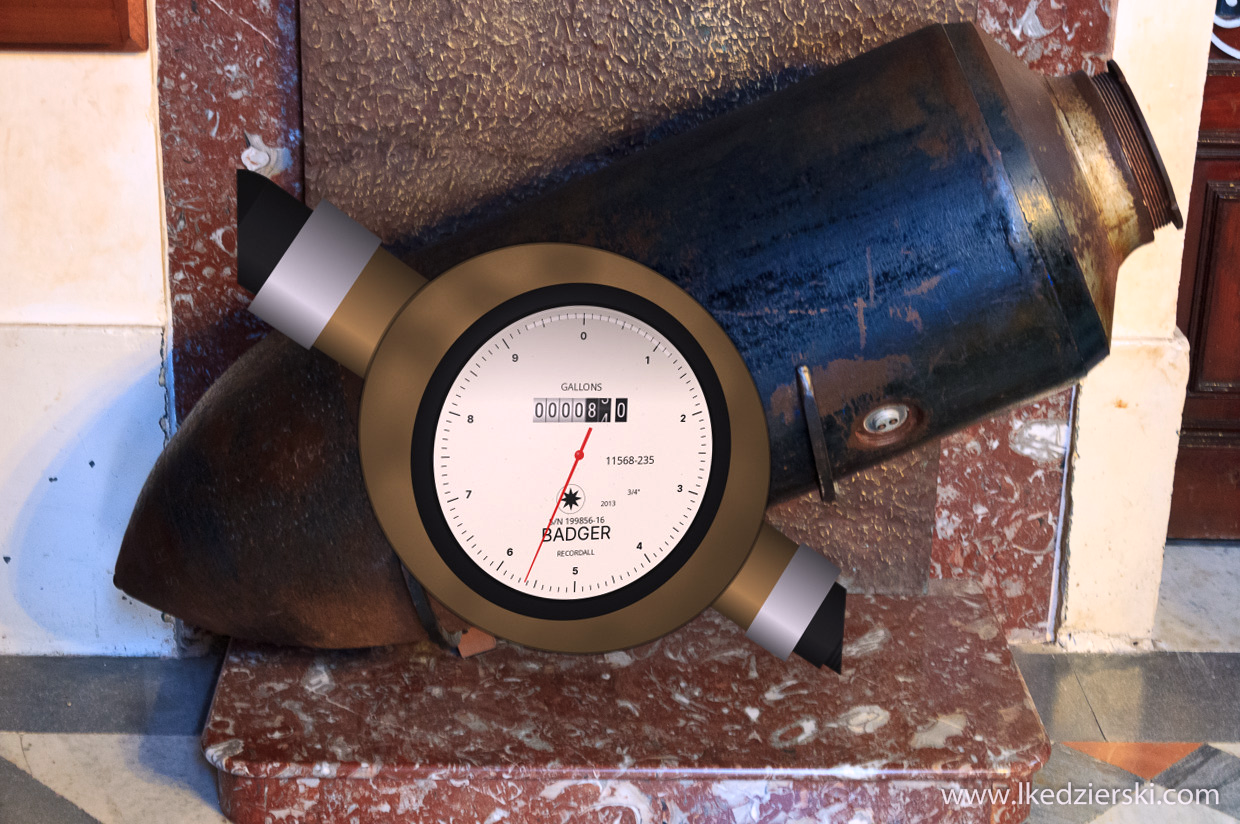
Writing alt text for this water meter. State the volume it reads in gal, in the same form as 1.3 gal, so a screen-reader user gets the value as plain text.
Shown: 835.6 gal
